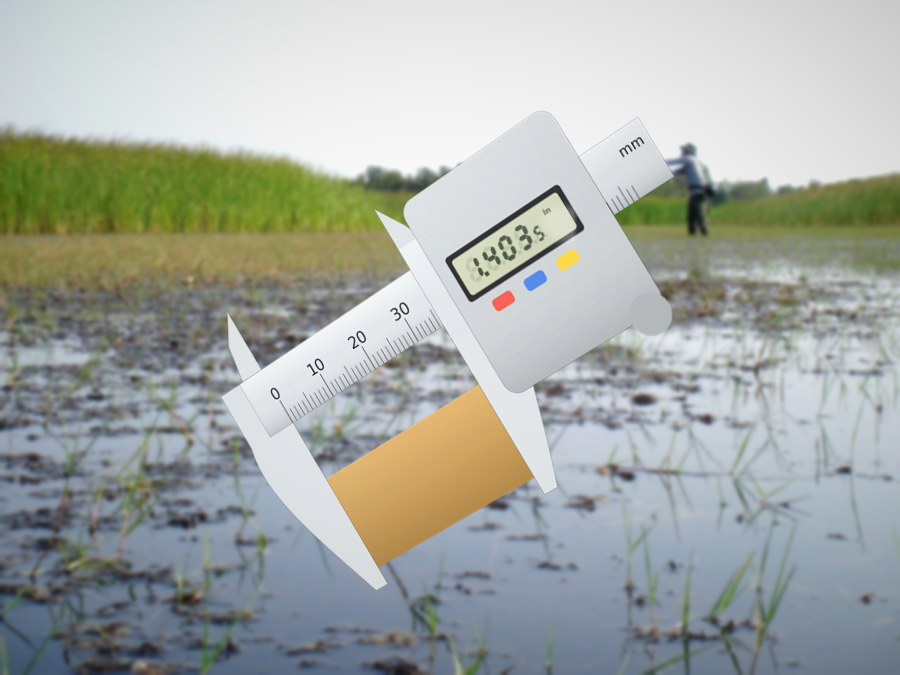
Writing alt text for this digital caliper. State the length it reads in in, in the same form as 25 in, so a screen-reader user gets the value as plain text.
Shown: 1.4035 in
